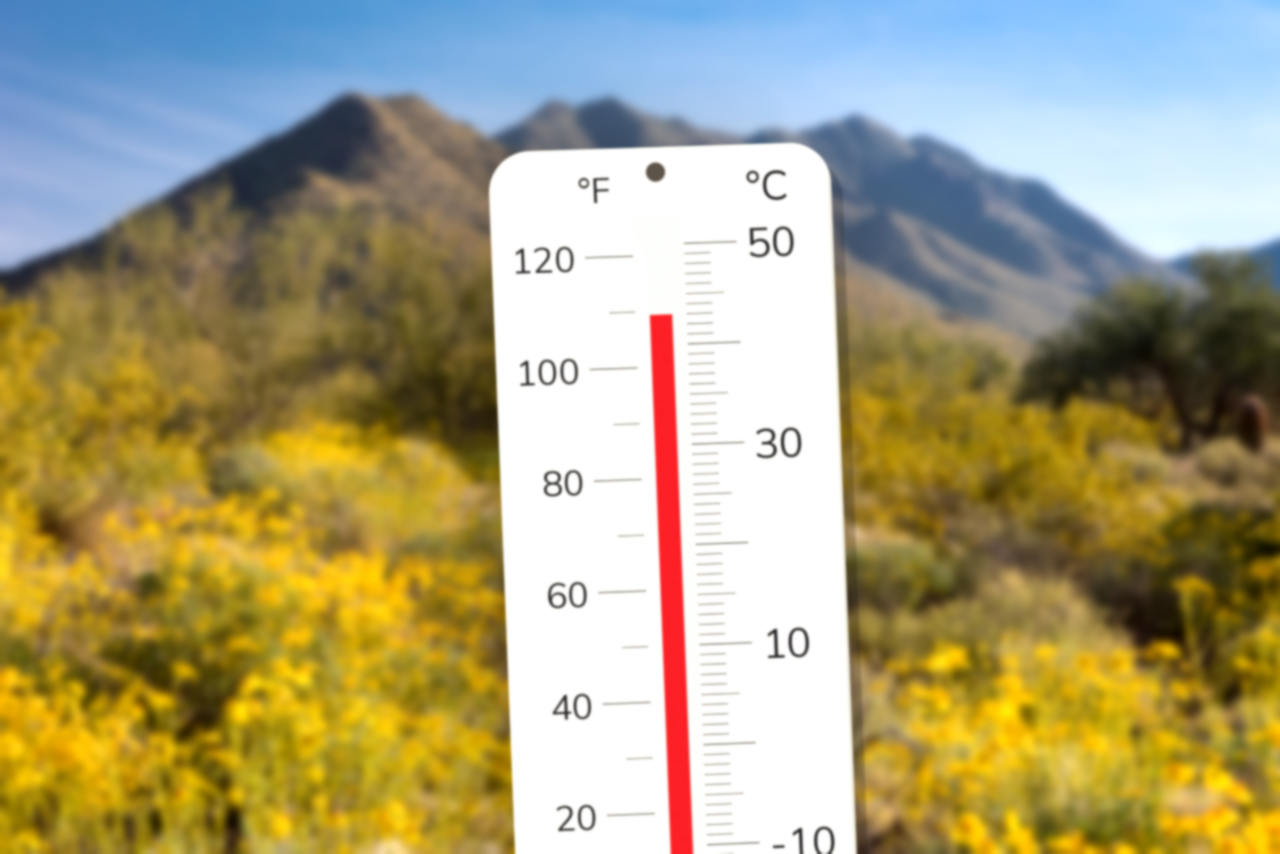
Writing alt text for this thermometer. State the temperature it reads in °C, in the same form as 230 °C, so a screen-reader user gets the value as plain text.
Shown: 43 °C
